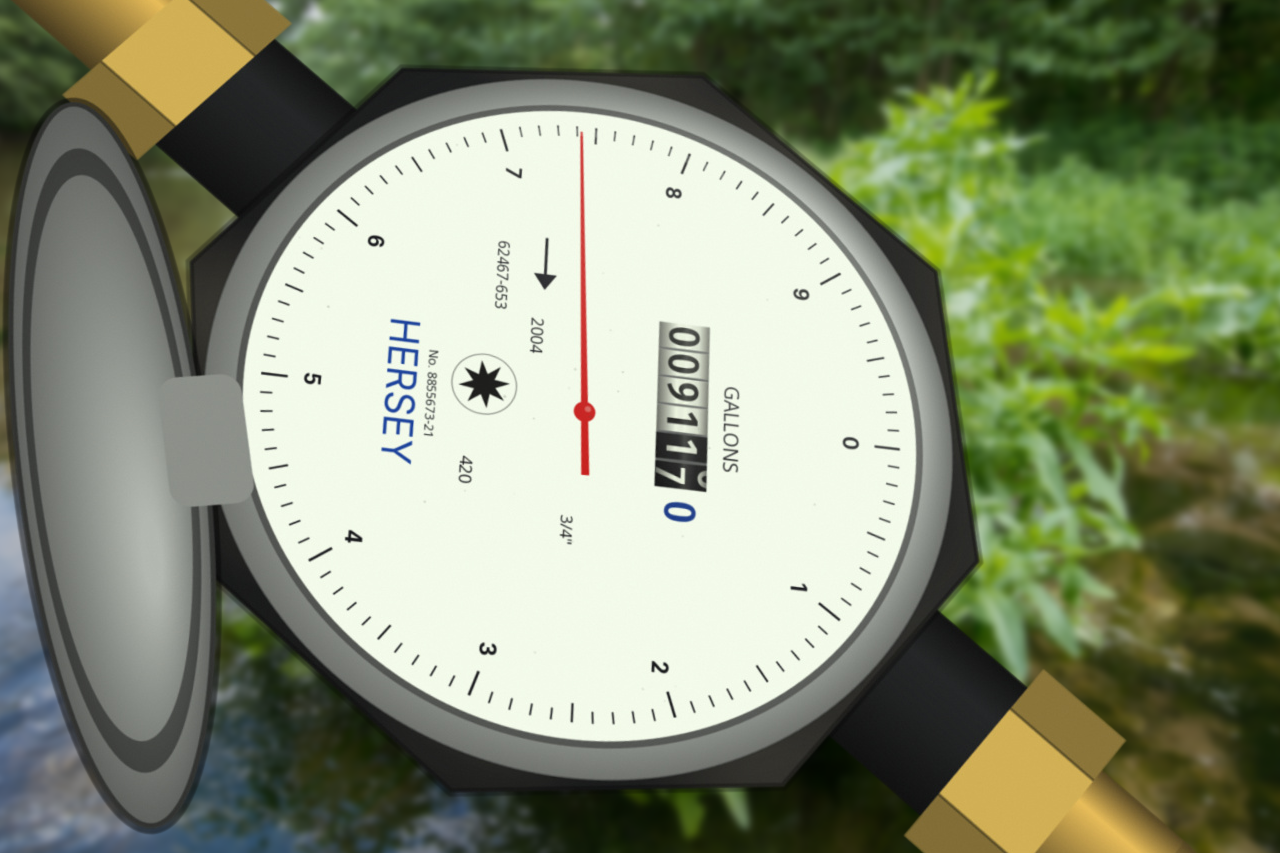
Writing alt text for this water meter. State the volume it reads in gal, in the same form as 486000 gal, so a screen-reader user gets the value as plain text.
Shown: 91167.4 gal
